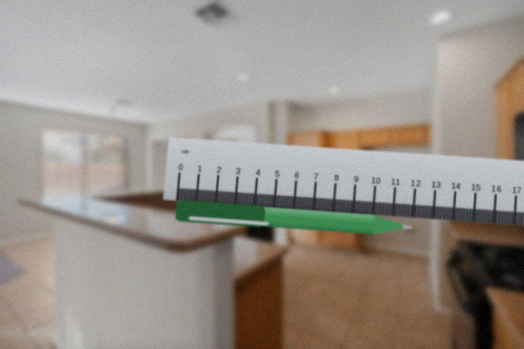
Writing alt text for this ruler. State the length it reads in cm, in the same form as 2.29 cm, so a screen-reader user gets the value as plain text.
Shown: 12 cm
